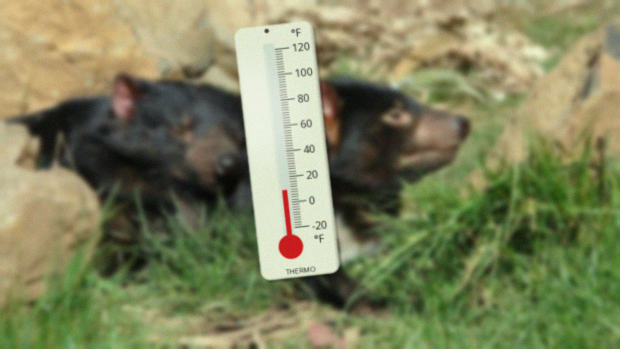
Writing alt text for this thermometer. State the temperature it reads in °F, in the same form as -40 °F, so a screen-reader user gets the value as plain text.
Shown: 10 °F
